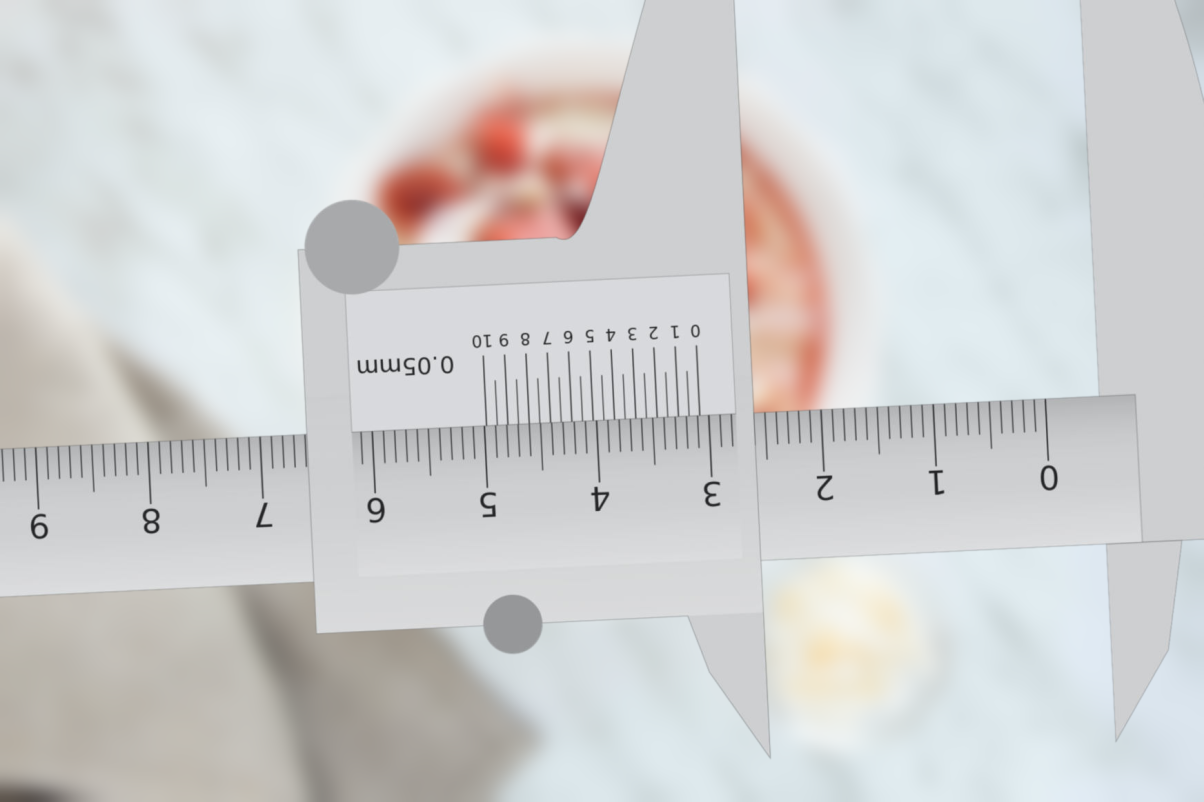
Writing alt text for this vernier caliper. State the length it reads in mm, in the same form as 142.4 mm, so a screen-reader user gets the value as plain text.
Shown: 30.8 mm
